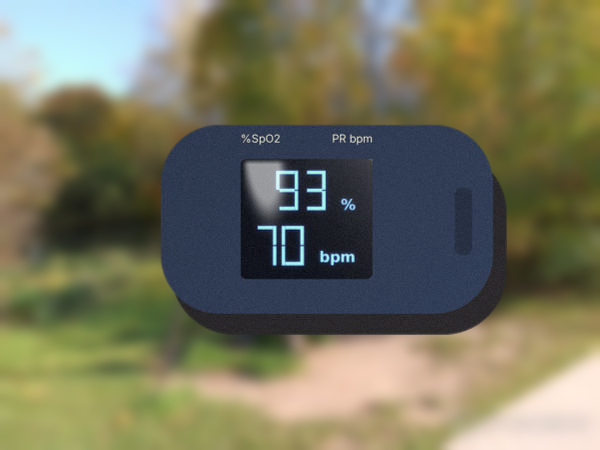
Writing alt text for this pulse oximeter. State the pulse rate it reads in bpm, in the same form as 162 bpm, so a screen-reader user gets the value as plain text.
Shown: 70 bpm
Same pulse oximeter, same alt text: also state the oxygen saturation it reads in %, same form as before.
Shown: 93 %
